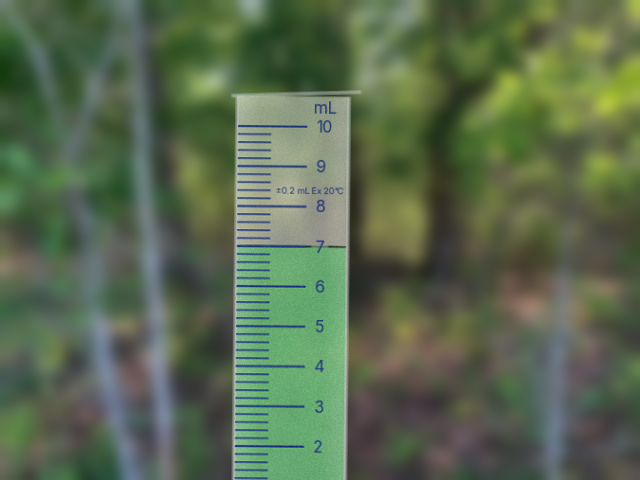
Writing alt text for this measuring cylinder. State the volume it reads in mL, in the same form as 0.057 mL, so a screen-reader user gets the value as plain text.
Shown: 7 mL
